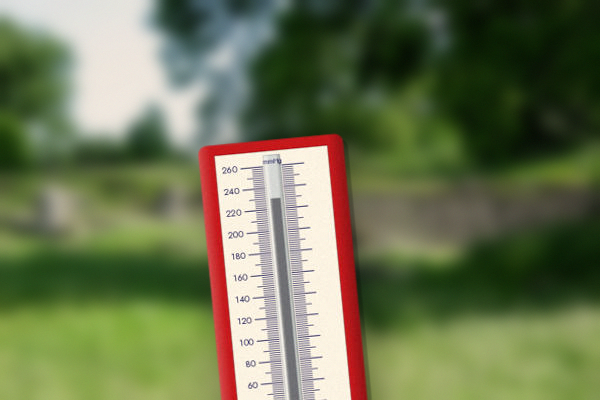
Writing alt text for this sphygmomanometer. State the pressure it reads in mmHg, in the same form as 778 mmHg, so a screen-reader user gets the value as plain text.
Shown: 230 mmHg
